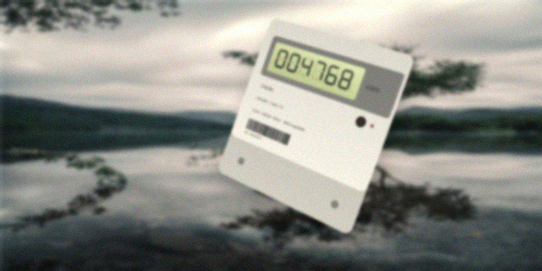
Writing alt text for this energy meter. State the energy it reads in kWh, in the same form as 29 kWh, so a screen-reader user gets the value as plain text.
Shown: 4768 kWh
